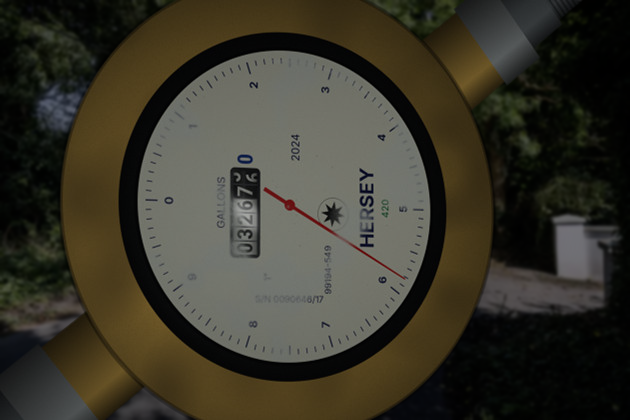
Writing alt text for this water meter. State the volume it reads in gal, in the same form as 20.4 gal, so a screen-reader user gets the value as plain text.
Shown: 326755.8 gal
